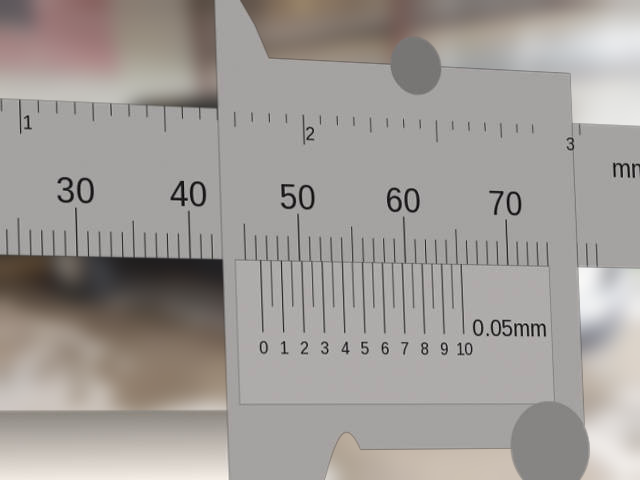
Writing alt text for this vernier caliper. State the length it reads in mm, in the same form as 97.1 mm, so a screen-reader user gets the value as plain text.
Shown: 46.4 mm
